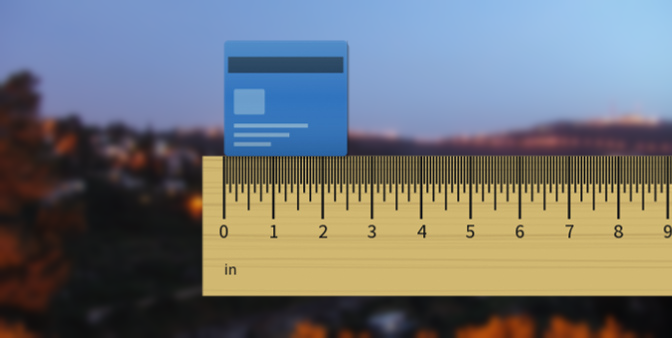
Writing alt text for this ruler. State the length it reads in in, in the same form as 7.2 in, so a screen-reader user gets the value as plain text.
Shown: 2.5 in
